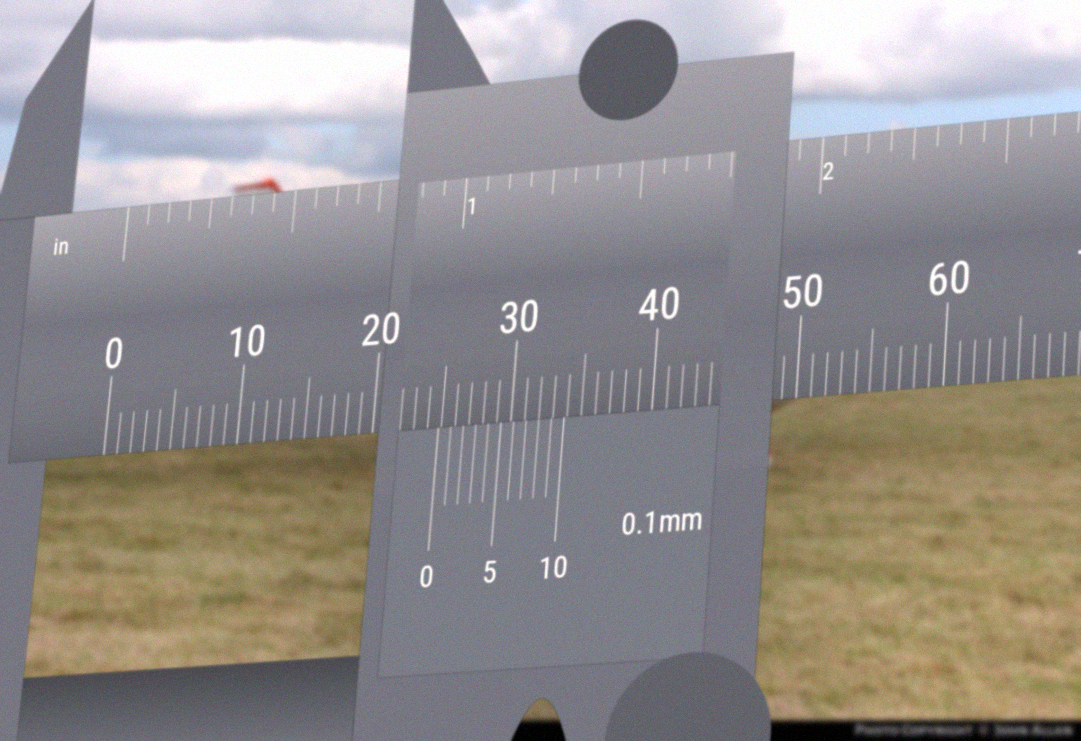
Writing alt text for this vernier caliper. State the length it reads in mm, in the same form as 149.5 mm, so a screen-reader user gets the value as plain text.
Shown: 24.8 mm
